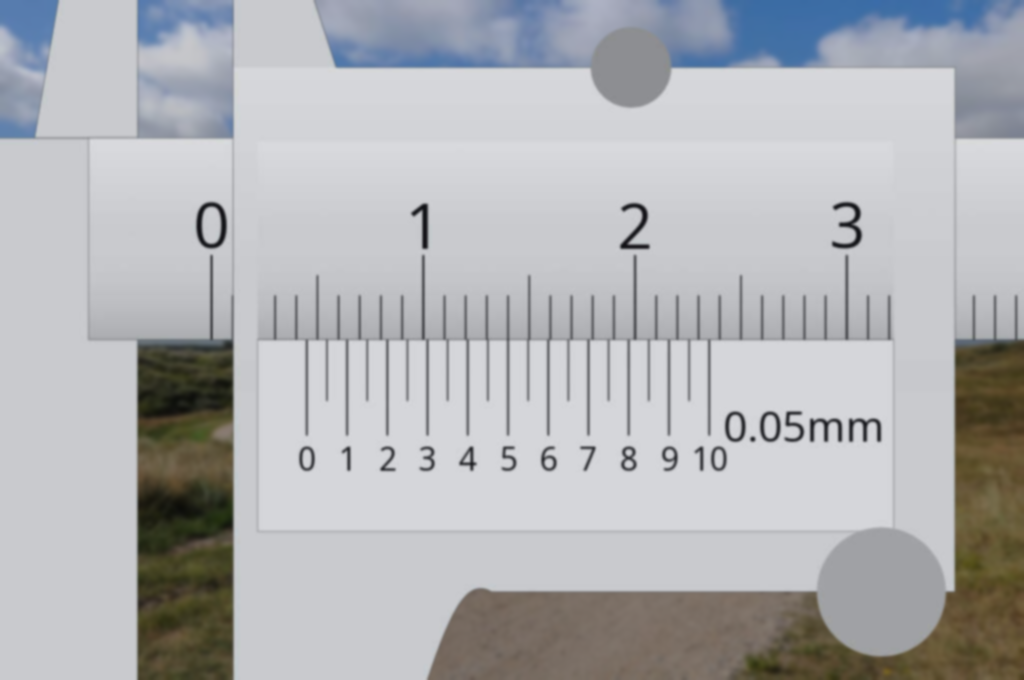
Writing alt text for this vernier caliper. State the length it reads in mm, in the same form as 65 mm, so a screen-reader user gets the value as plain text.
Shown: 4.5 mm
